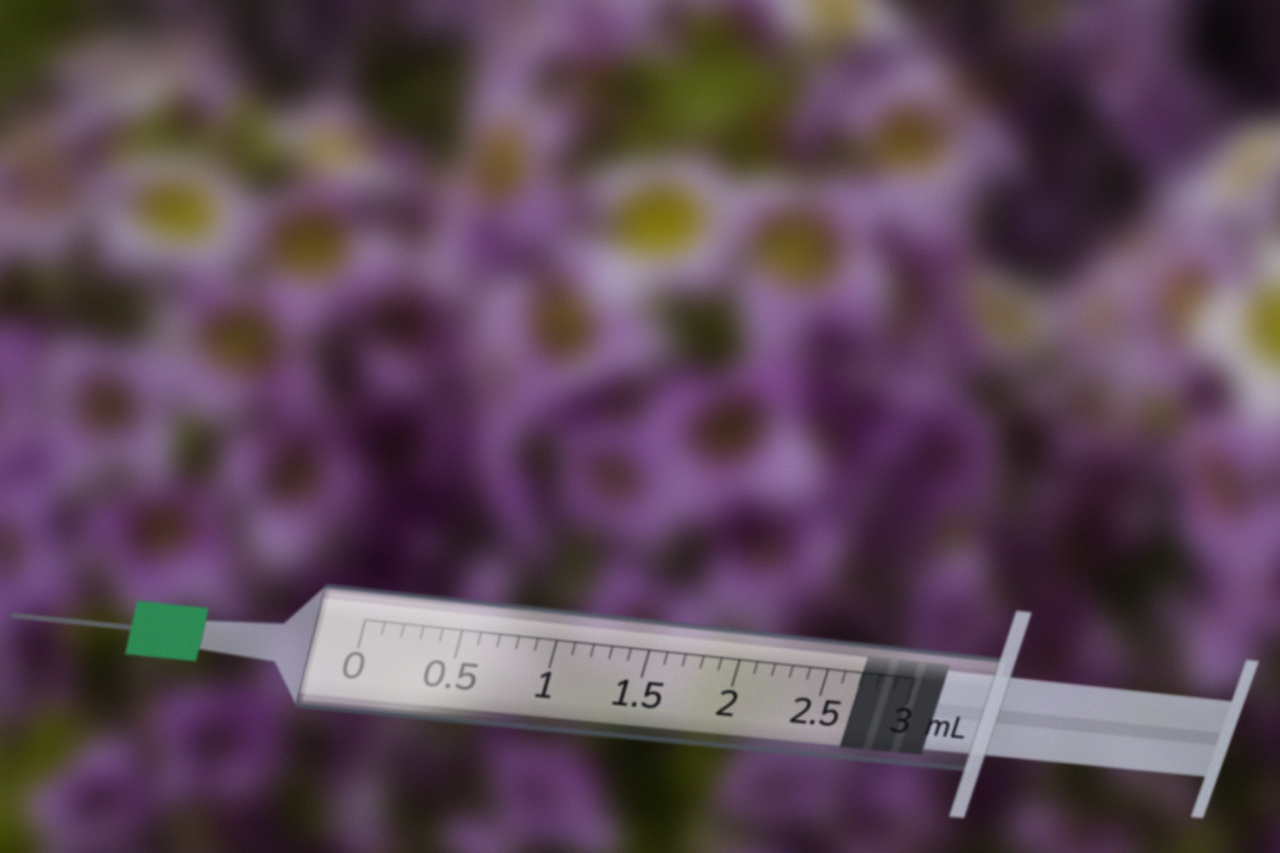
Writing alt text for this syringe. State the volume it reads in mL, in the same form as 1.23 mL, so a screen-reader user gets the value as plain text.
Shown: 2.7 mL
